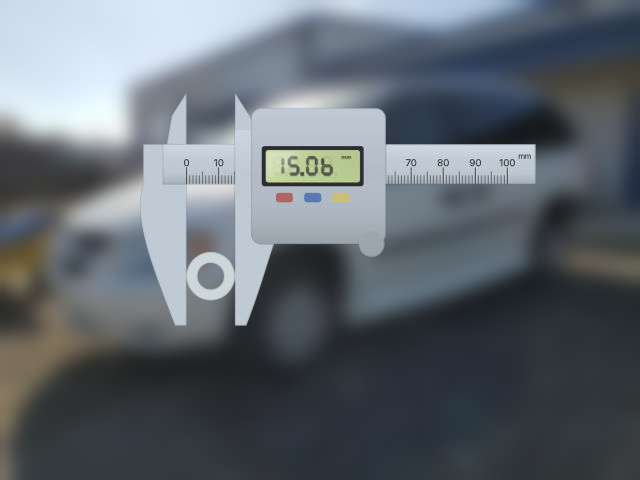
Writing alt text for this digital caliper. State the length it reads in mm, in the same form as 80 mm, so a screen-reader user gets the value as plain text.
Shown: 15.06 mm
